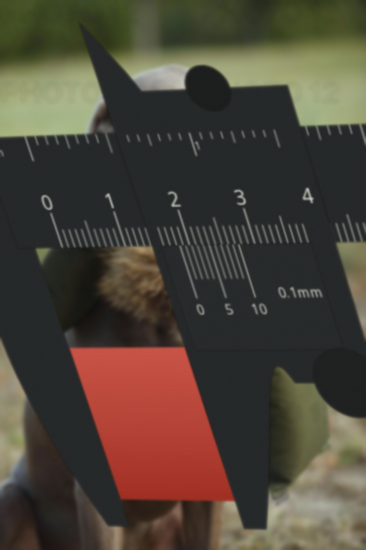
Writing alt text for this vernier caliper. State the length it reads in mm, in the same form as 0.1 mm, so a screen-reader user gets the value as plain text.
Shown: 18.5 mm
